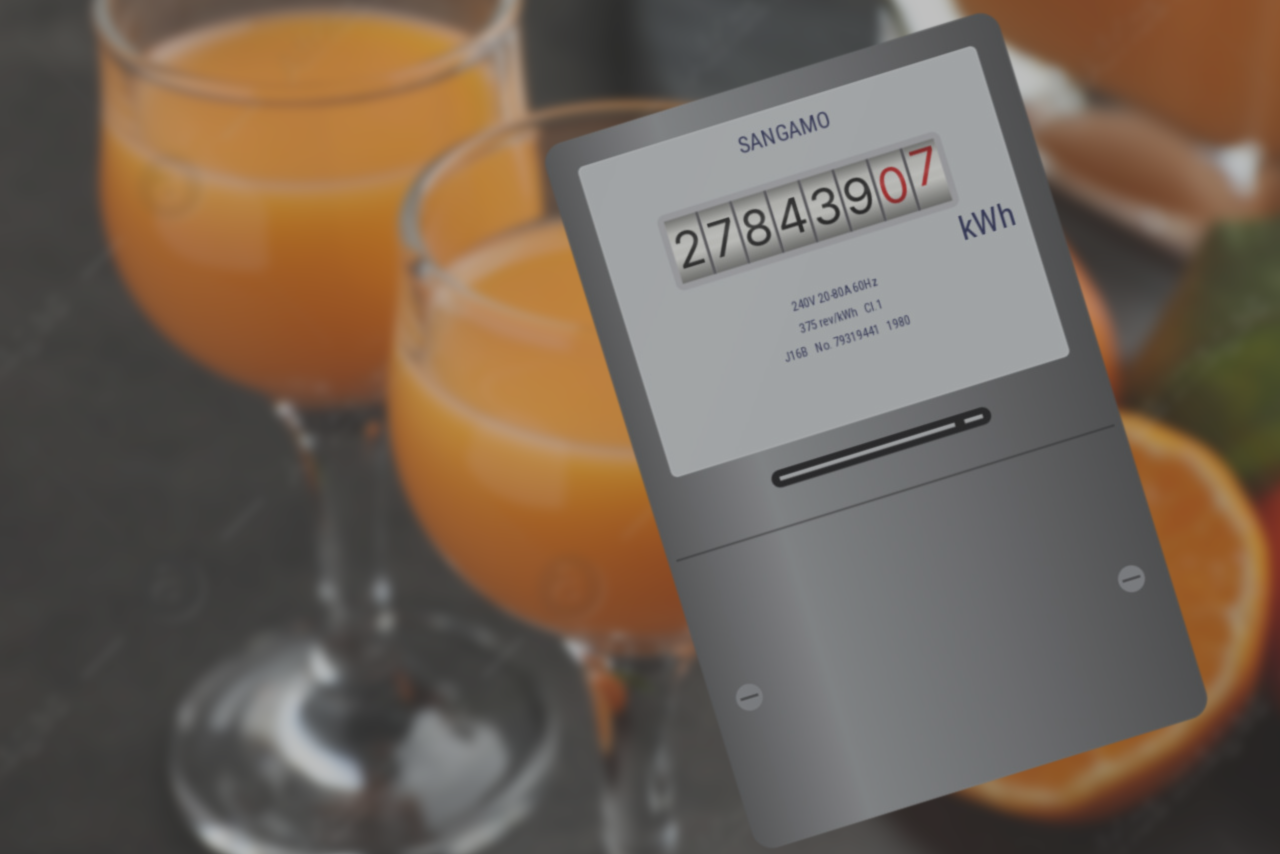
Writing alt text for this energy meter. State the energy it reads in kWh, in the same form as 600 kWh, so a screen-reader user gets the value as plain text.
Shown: 278439.07 kWh
